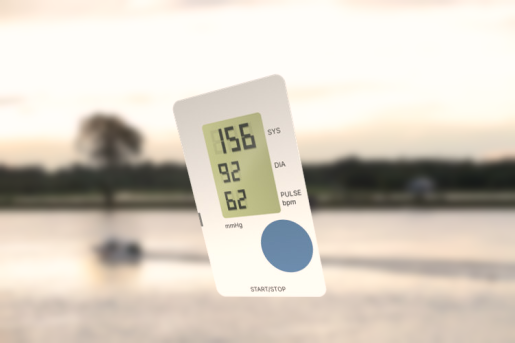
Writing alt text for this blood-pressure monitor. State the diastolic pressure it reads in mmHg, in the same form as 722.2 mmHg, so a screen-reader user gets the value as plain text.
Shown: 92 mmHg
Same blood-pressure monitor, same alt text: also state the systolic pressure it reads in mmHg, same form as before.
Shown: 156 mmHg
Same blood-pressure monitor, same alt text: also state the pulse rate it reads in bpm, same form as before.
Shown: 62 bpm
